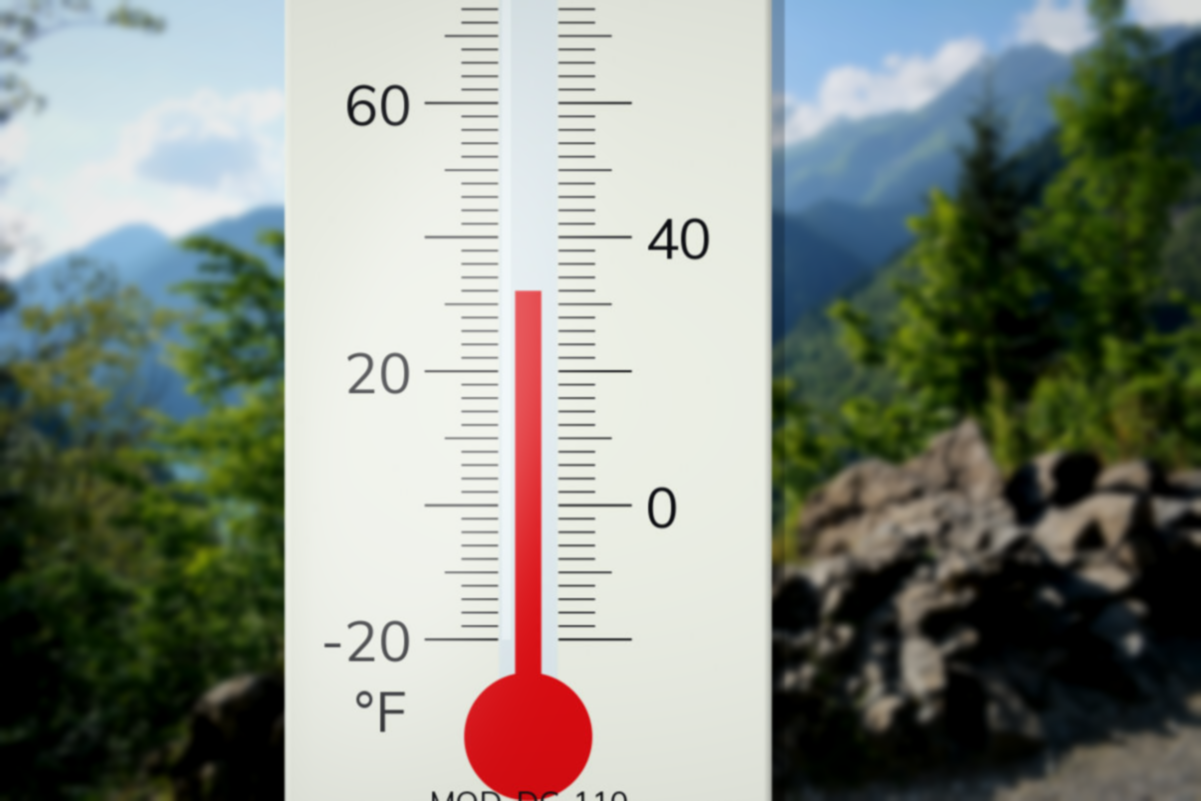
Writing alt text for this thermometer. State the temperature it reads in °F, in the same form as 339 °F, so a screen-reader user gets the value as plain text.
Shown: 32 °F
